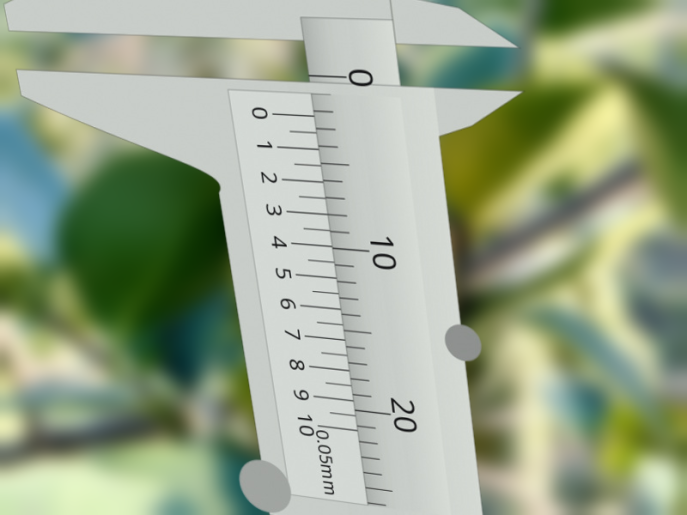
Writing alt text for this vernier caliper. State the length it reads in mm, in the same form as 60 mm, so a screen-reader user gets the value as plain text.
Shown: 2.3 mm
